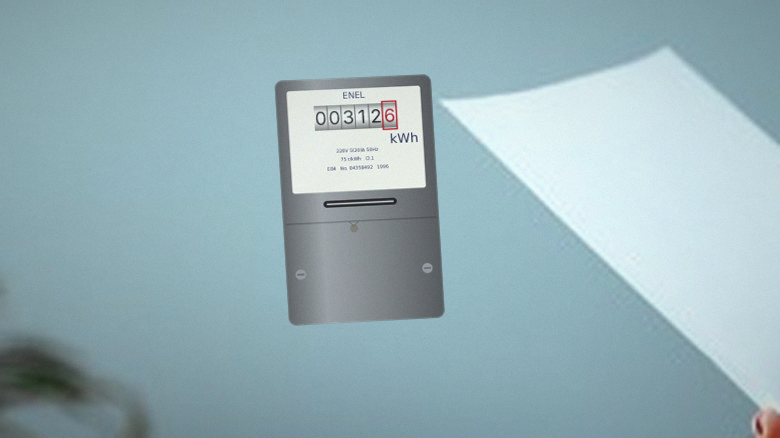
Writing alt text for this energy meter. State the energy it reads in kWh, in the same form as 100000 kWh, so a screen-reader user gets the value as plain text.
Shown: 312.6 kWh
